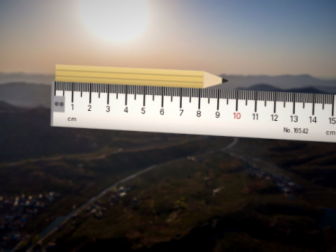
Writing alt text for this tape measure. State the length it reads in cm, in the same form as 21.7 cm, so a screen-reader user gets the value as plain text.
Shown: 9.5 cm
